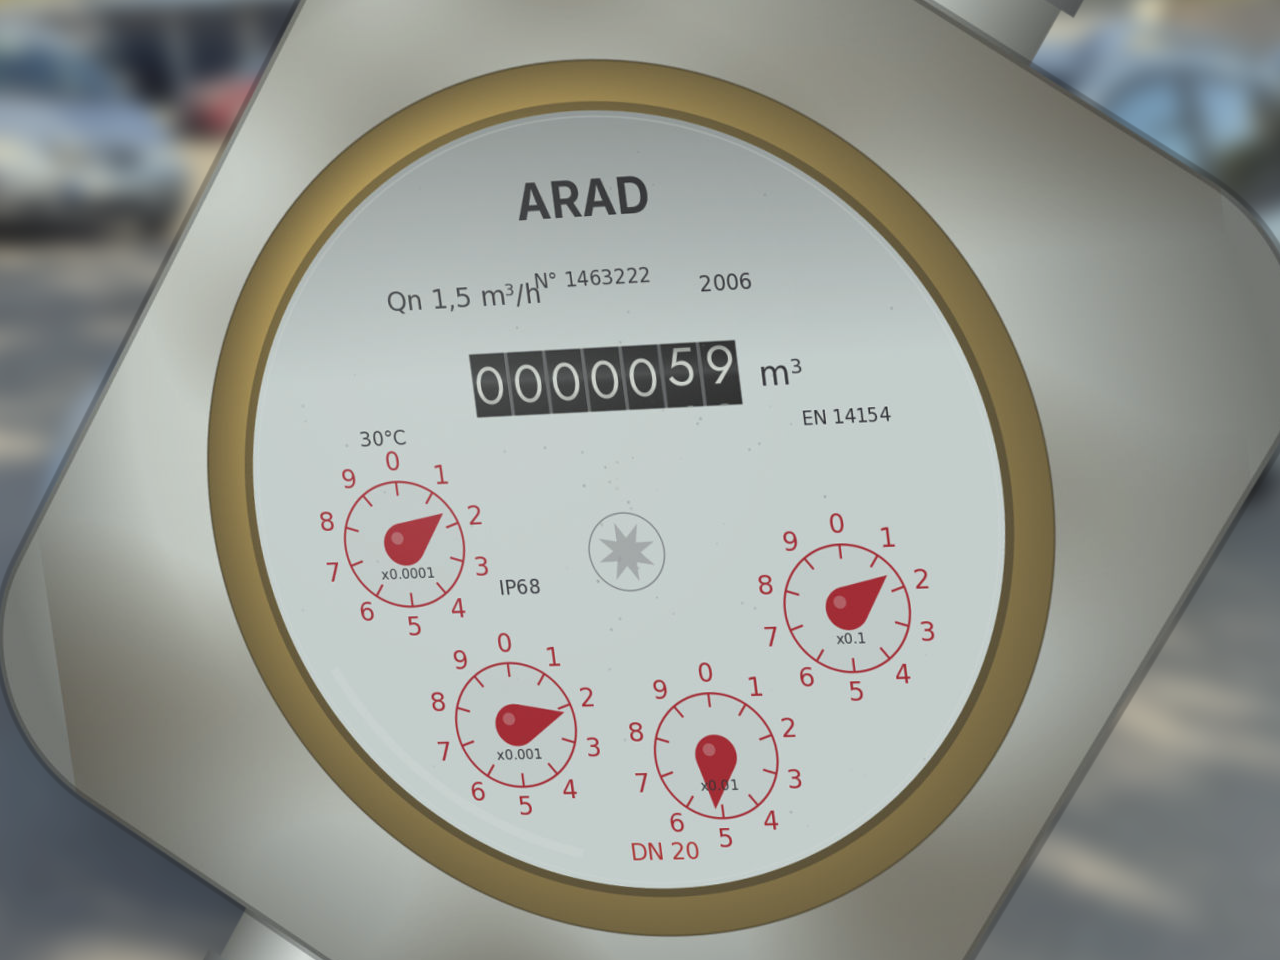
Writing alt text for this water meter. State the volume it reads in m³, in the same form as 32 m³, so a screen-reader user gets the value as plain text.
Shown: 59.1521 m³
